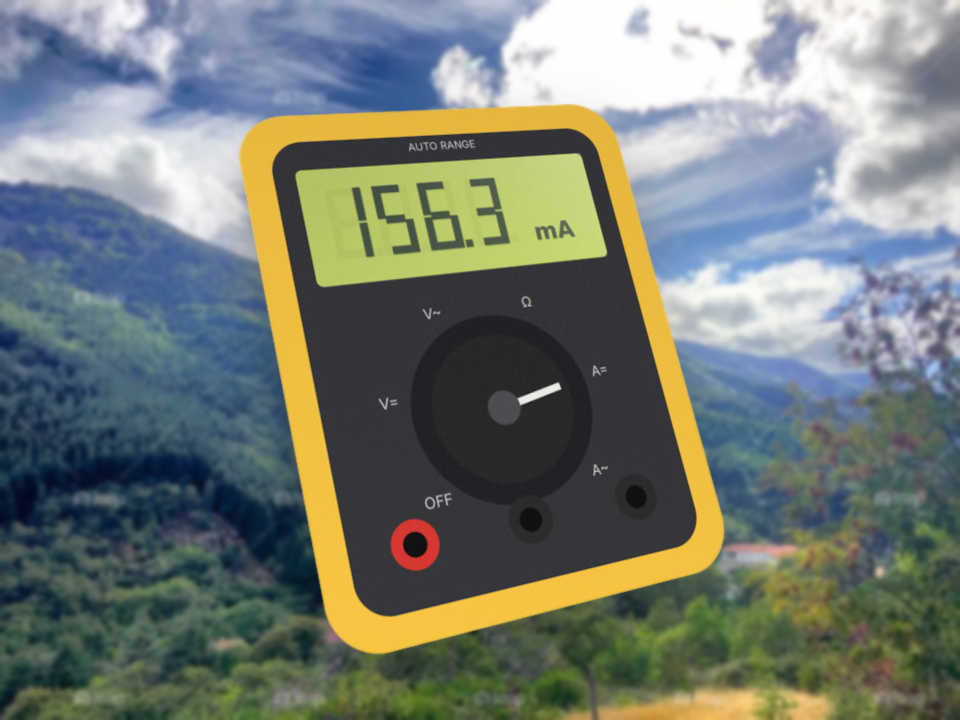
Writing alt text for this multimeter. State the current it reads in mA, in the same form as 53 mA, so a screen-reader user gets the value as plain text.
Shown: 156.3 mA
